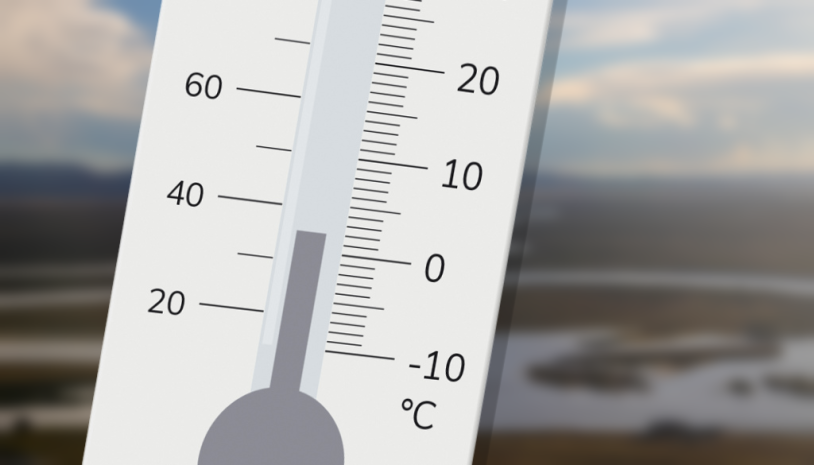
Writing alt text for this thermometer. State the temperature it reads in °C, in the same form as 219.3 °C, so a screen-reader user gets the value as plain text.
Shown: 2 °C
